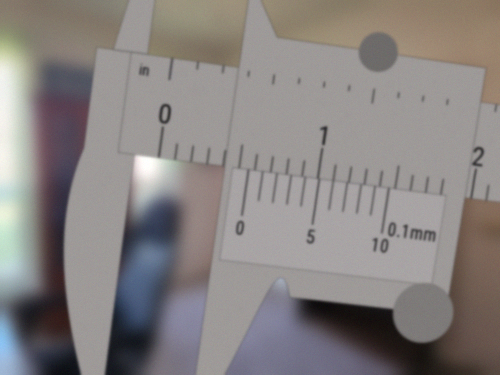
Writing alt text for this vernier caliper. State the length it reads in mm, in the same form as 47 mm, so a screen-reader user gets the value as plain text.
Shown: 5.6 mm
